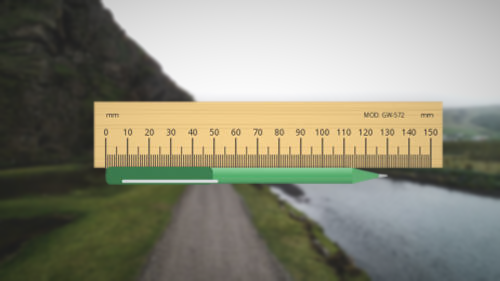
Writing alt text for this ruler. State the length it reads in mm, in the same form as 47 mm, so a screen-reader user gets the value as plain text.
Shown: 130 mm
